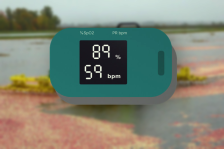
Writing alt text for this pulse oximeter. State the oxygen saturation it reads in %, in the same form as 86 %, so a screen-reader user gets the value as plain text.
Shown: 89 %
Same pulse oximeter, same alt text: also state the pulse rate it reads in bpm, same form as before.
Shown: 59 bpm
